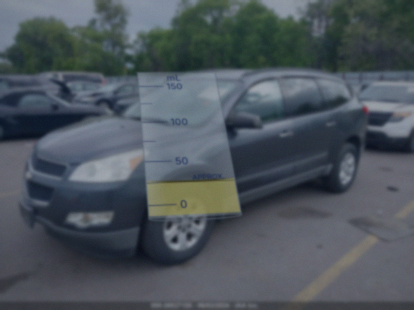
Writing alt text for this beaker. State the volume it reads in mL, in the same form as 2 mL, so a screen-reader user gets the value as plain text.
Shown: 25 mL
